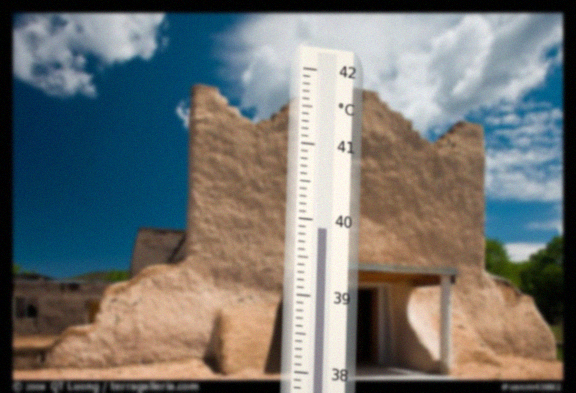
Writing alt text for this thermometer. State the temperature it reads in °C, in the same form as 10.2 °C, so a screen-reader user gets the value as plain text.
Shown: 39.9 °C
